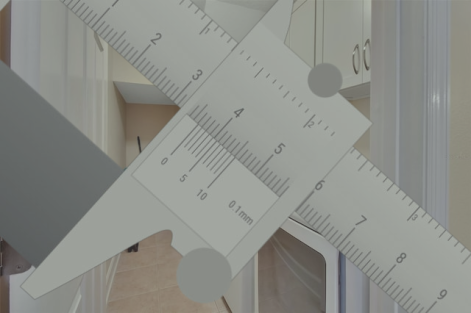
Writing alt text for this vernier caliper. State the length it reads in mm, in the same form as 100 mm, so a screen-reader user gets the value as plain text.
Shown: 36.2 mm
